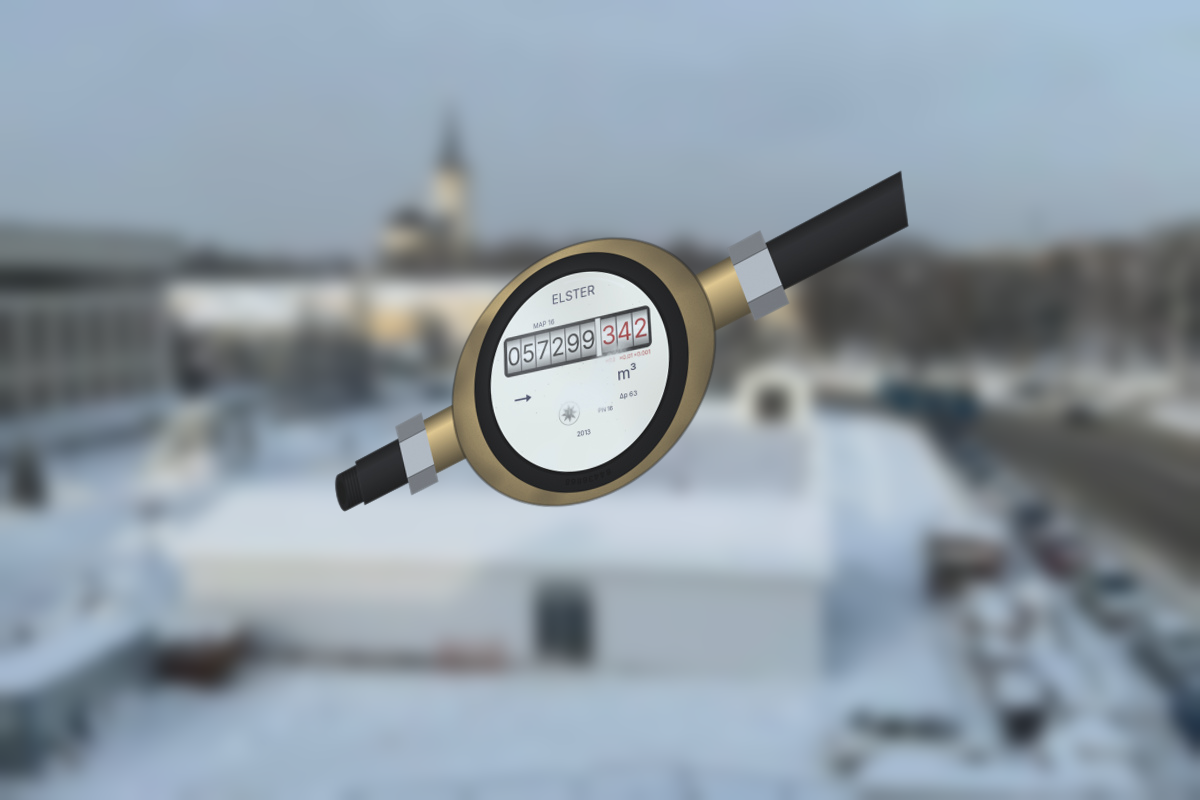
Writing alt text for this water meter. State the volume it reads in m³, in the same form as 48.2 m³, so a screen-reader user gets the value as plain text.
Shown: 57299.342 m³
